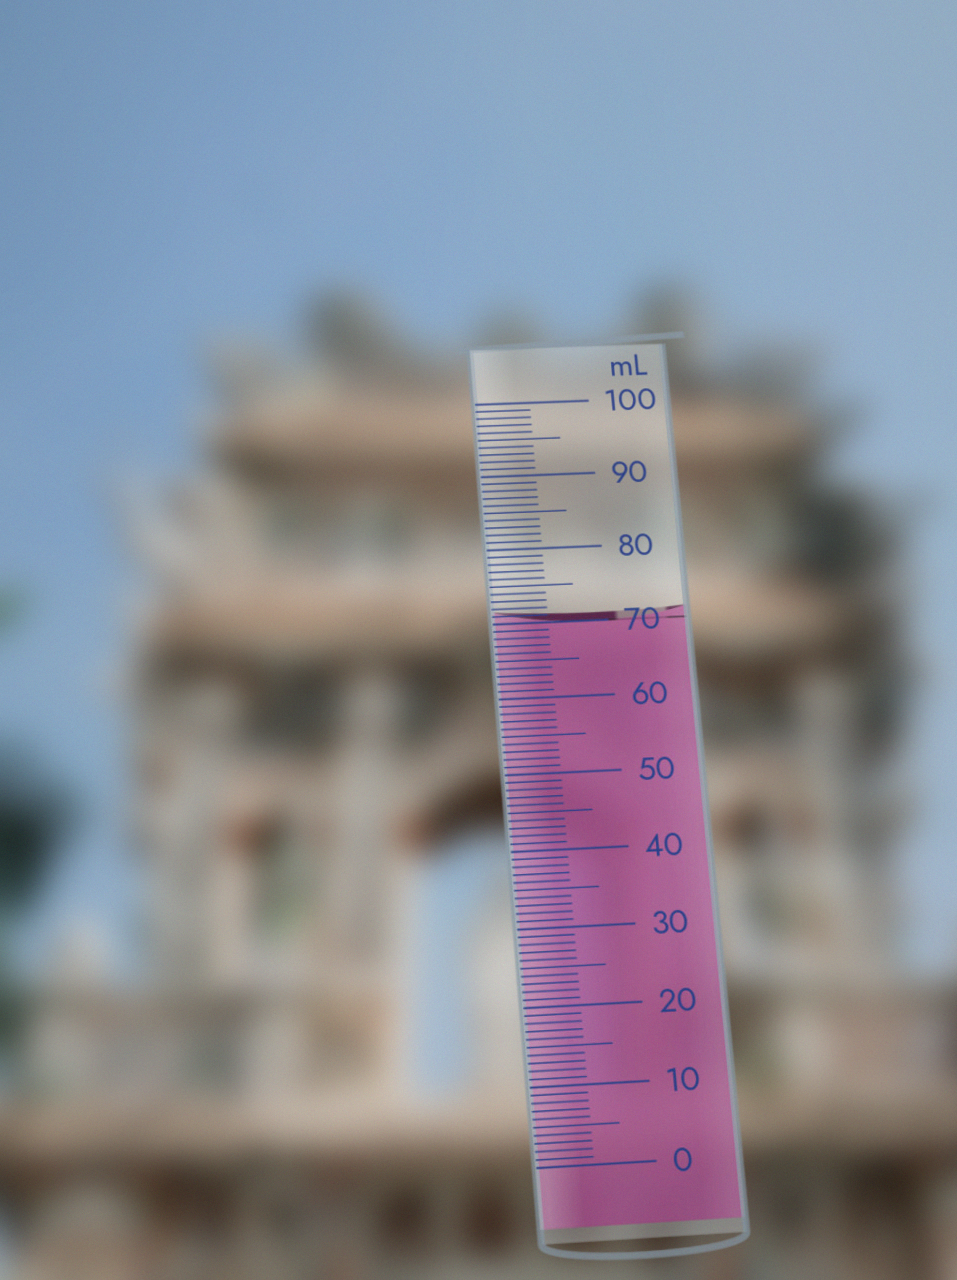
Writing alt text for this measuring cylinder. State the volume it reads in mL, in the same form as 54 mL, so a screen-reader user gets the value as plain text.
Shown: 70 mL
